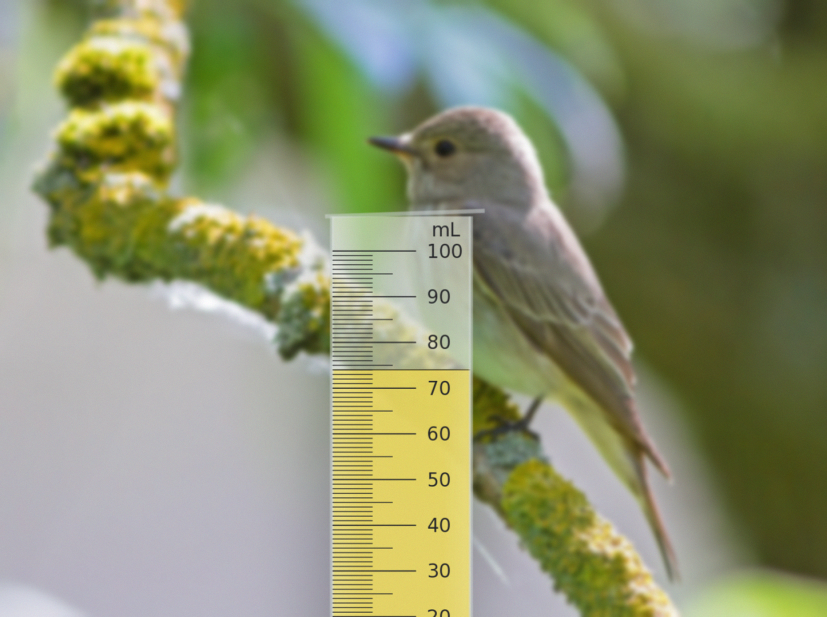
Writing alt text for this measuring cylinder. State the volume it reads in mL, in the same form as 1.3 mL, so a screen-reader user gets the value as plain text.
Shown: 74 mL
